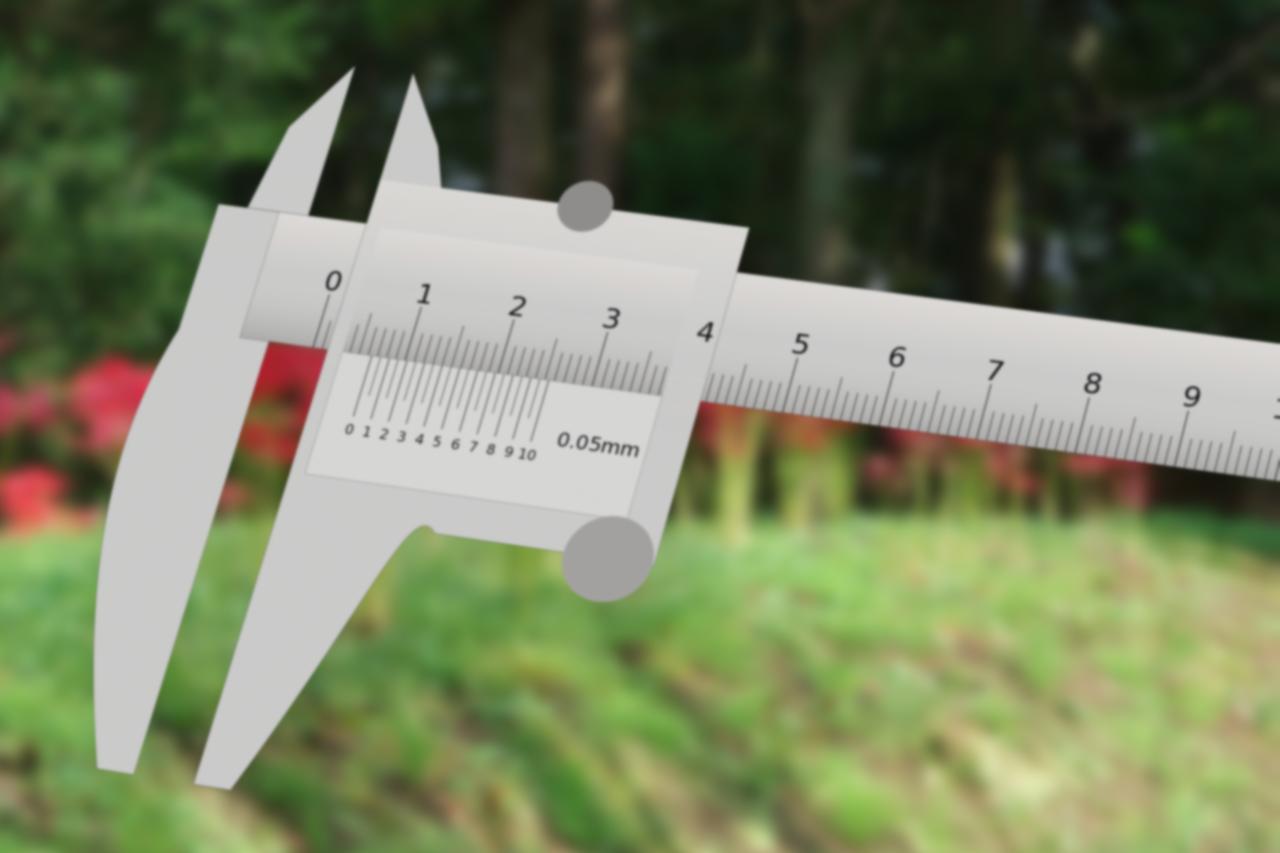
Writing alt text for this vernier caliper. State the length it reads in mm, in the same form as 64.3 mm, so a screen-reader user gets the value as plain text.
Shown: 6.4 mm
